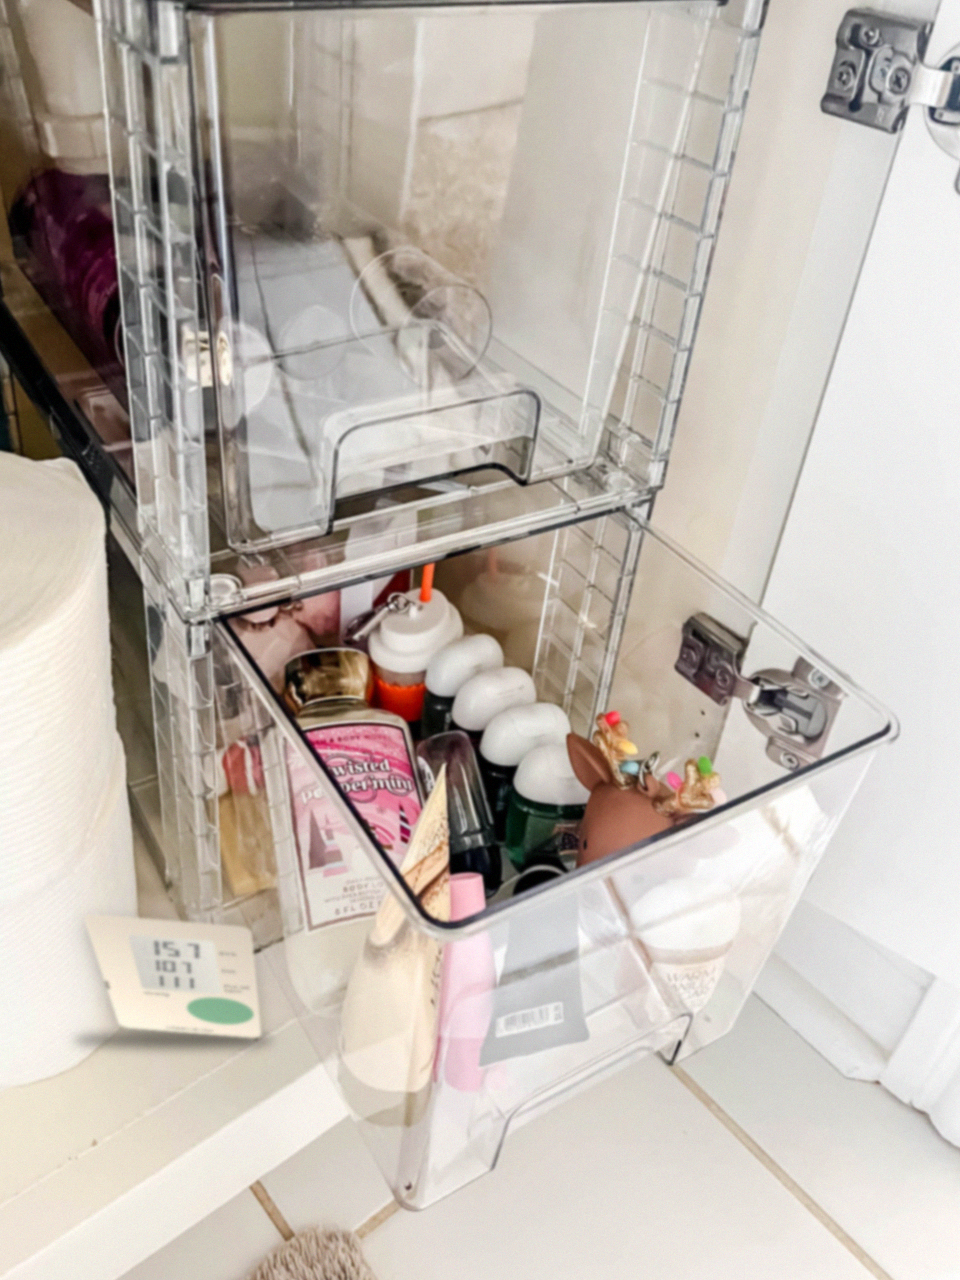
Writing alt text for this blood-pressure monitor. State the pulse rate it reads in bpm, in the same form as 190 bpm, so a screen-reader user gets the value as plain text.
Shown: 111 bpm
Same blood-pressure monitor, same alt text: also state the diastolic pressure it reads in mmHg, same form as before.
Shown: 107 mmHg
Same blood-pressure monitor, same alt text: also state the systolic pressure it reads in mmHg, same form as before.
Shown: 157 mmHg
